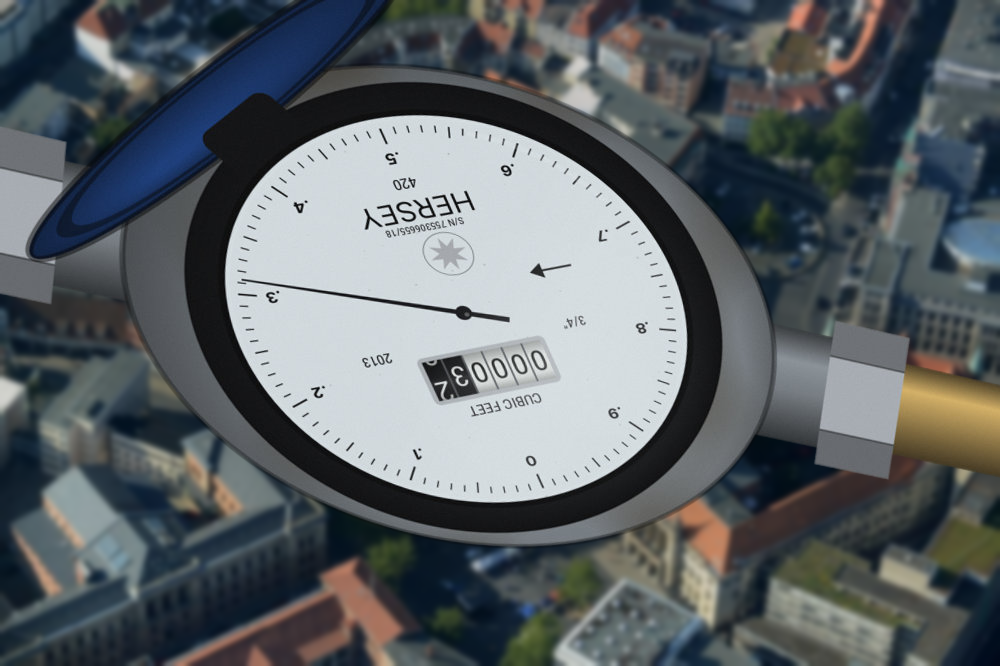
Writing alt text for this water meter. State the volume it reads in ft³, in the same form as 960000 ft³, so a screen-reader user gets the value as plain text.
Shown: 32.31 ft³
